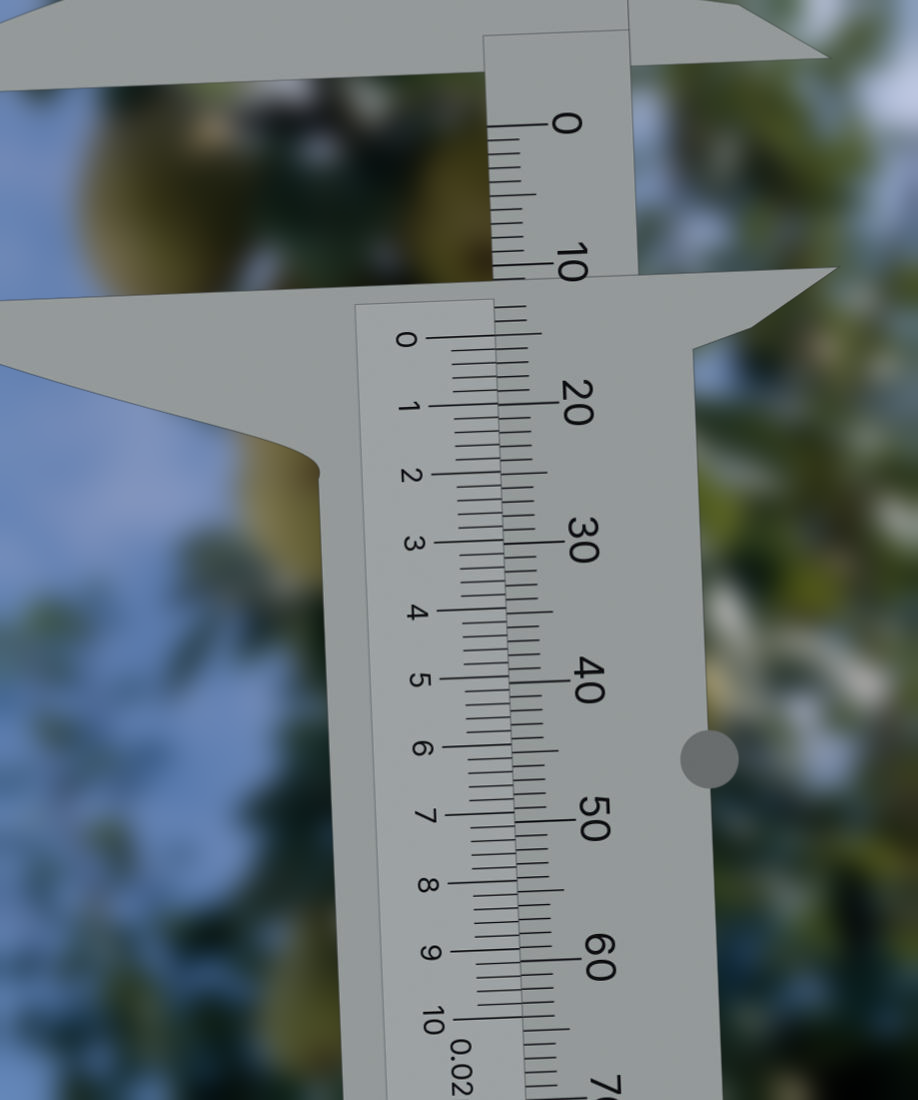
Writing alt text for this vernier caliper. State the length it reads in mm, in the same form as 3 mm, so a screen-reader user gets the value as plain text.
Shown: 15.0 mm
